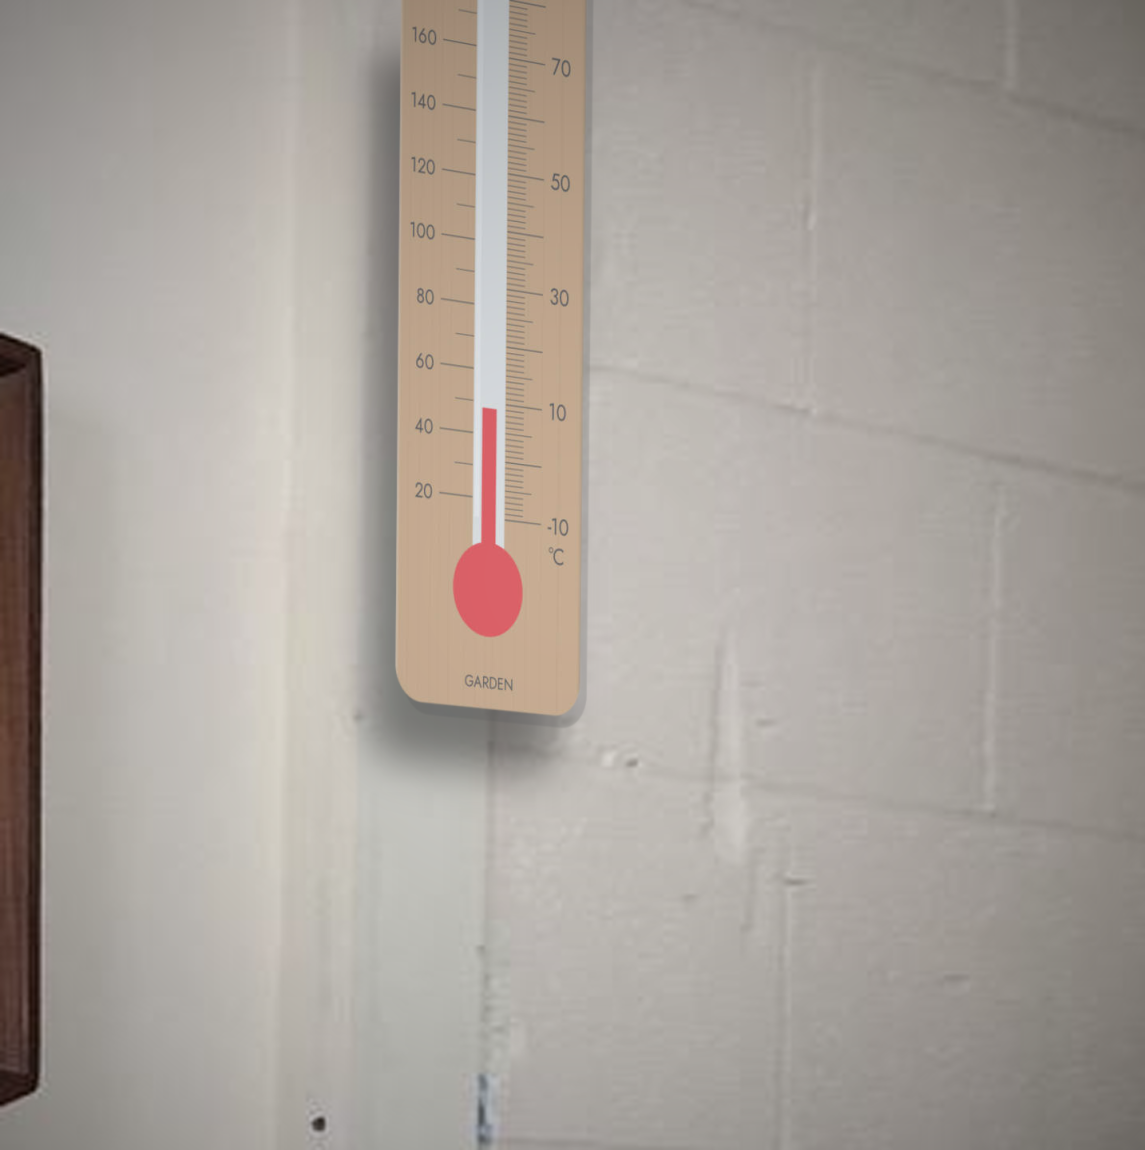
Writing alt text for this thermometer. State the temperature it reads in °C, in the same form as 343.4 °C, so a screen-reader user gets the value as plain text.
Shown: 9 °C
